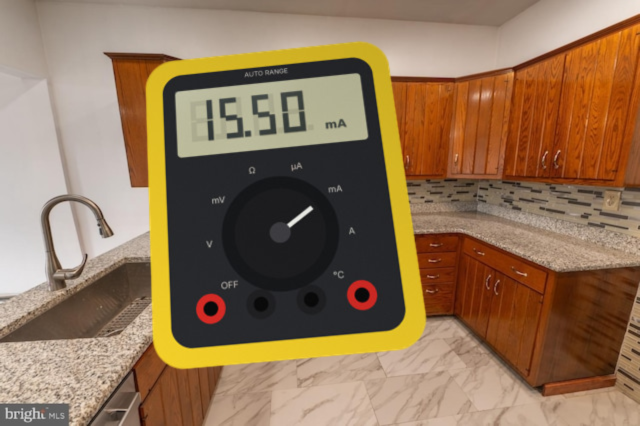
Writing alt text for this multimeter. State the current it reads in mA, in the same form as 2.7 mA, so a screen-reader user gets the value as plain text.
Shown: 15.50 mA
